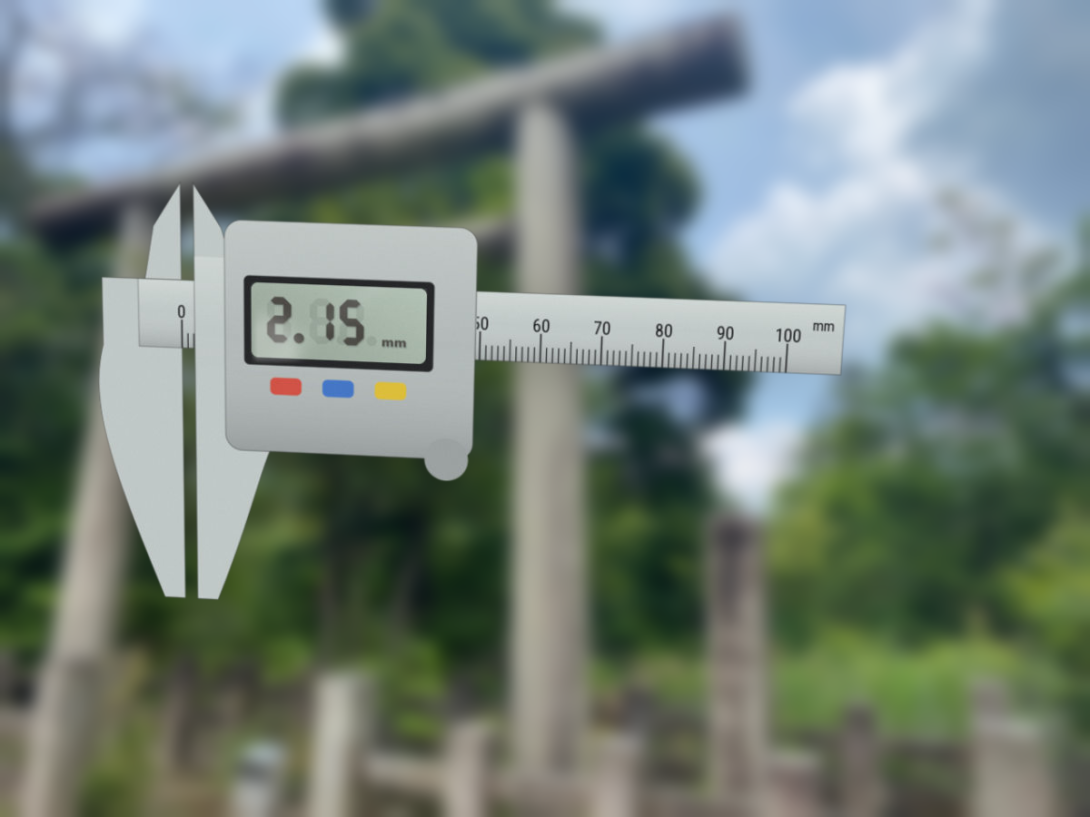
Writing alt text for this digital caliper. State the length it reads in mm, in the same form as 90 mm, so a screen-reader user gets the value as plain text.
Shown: 2.15 mm
